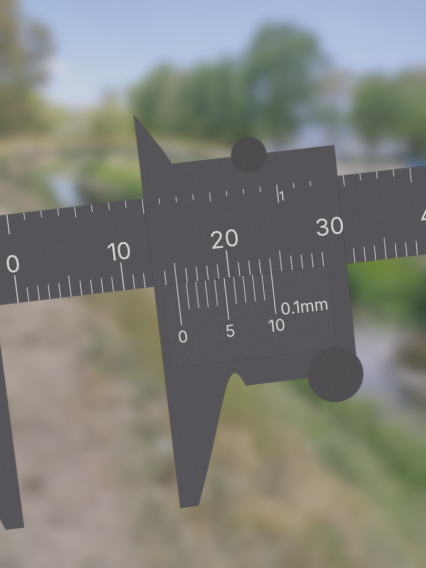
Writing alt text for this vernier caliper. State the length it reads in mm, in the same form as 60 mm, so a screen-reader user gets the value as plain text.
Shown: 15.0 mm
